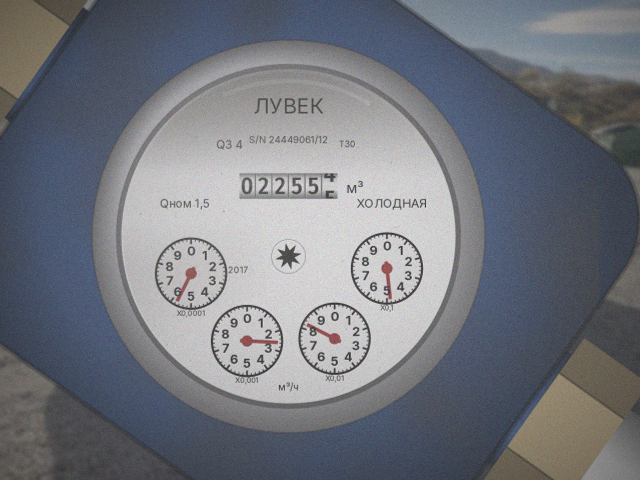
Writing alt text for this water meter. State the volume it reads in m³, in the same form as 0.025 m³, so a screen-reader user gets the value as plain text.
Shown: 22554.4825 m³
